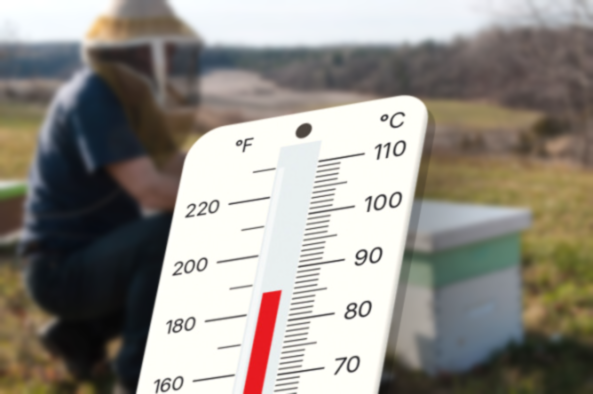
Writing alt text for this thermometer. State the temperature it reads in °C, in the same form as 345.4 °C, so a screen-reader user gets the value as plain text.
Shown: 86 °C
